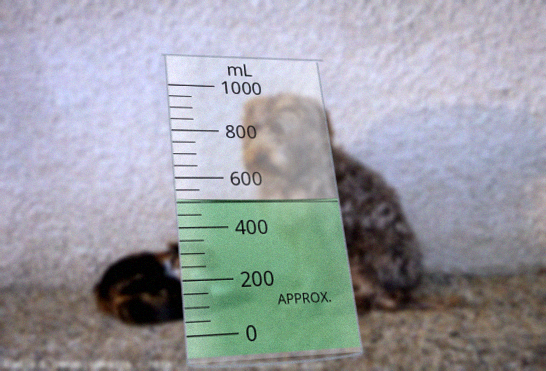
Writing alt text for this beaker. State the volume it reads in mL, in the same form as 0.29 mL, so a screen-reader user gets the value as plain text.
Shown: 500 mL
